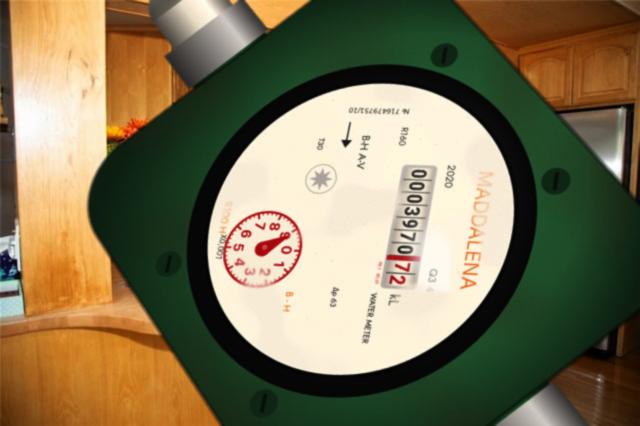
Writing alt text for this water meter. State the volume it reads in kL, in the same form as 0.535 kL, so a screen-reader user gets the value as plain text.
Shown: 3970.719 kL
